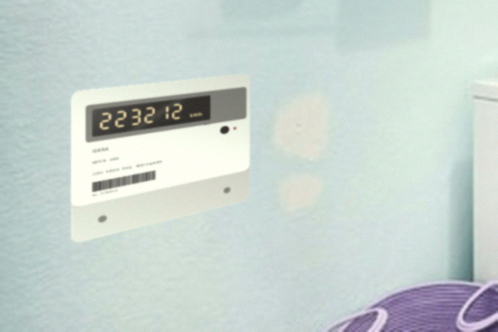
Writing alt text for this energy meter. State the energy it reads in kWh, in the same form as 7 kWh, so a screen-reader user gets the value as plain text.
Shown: 223212 kWh
